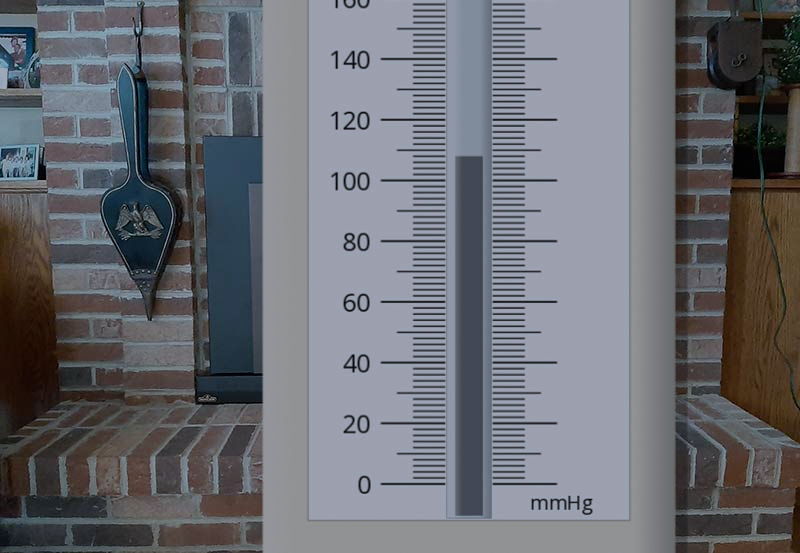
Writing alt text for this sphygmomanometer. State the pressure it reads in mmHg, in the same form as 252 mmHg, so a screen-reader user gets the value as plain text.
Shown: 108 mmHg
